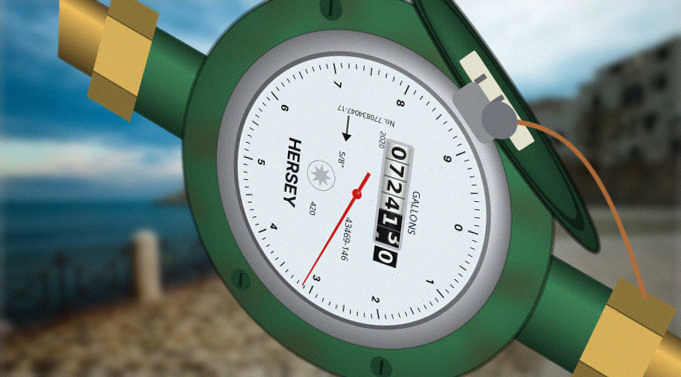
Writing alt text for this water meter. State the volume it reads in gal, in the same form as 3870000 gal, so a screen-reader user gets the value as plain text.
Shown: 724133.1 gal
